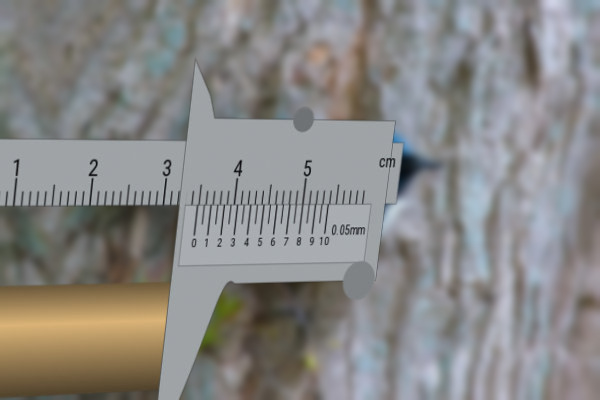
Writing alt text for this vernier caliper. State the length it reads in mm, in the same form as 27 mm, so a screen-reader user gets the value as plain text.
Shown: 34.8 mm
